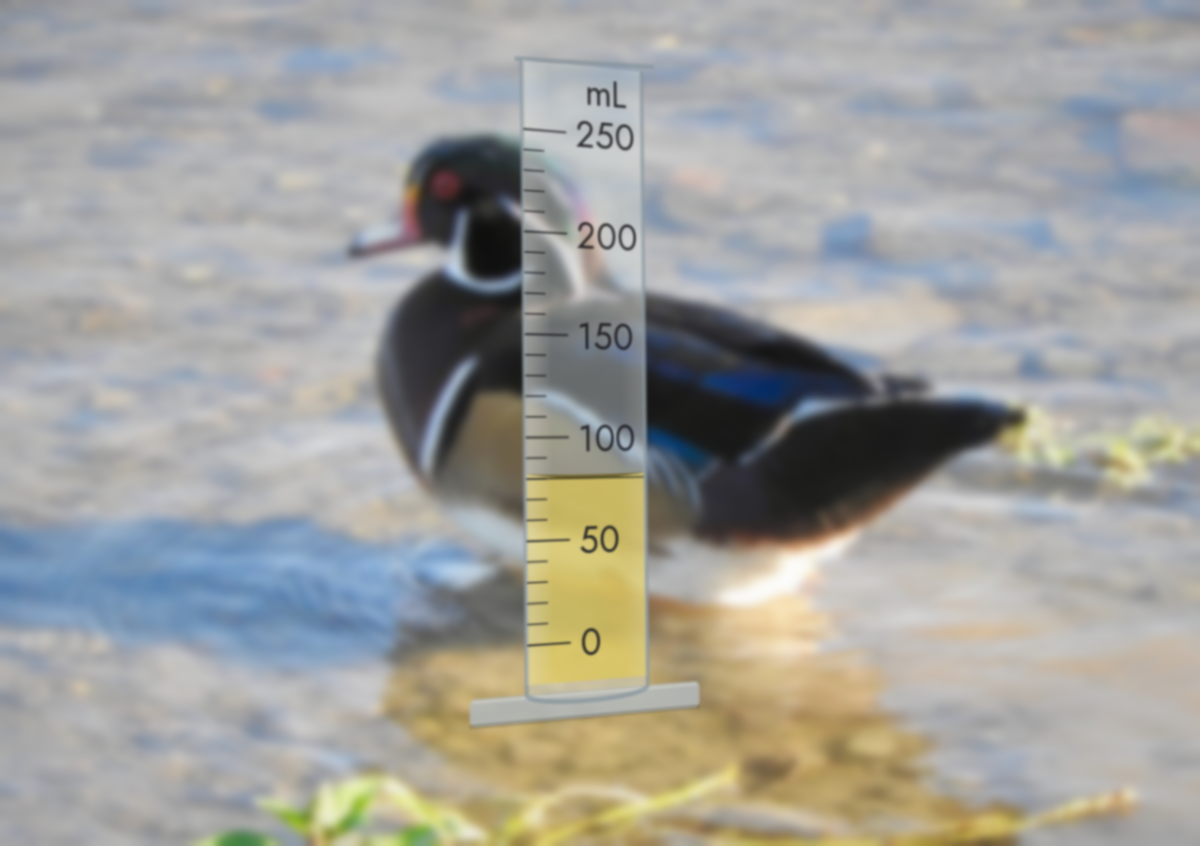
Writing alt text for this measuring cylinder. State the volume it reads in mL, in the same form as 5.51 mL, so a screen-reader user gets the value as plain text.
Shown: 80 mL
